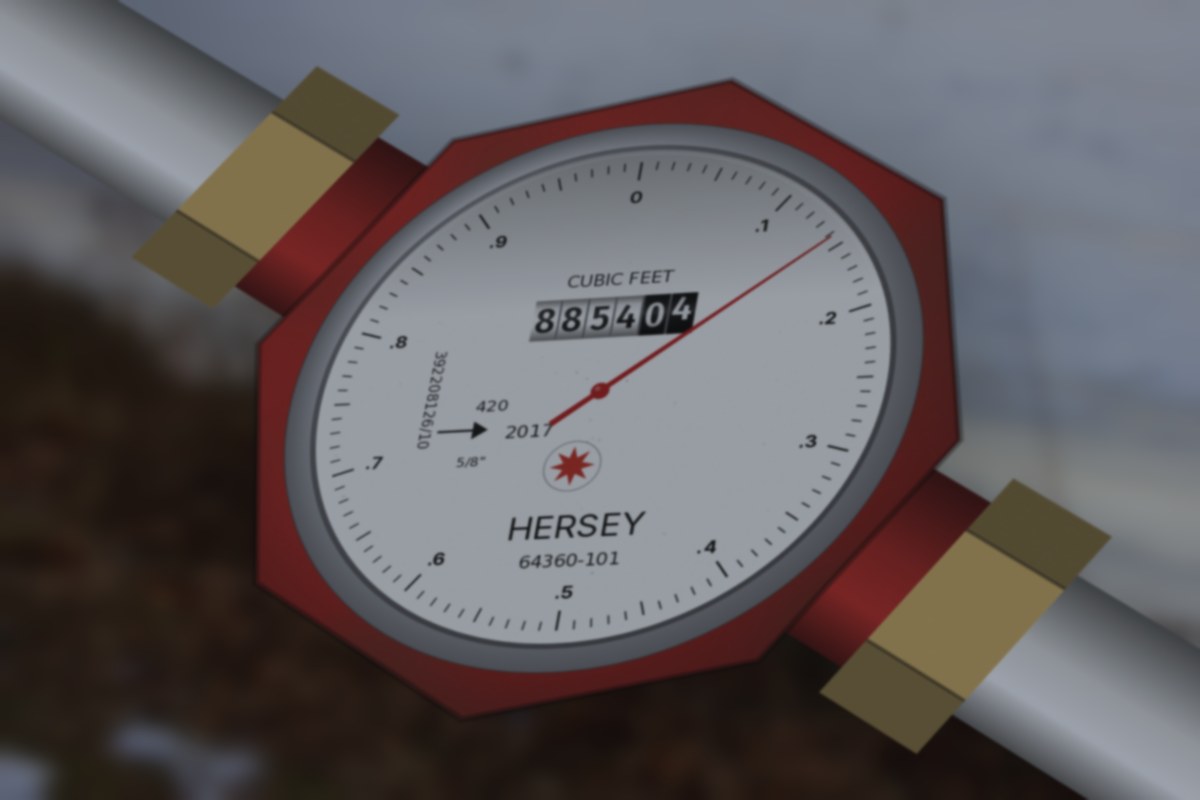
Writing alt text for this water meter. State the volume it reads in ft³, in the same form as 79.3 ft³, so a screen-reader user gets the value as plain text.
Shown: 885404.14 ft³
